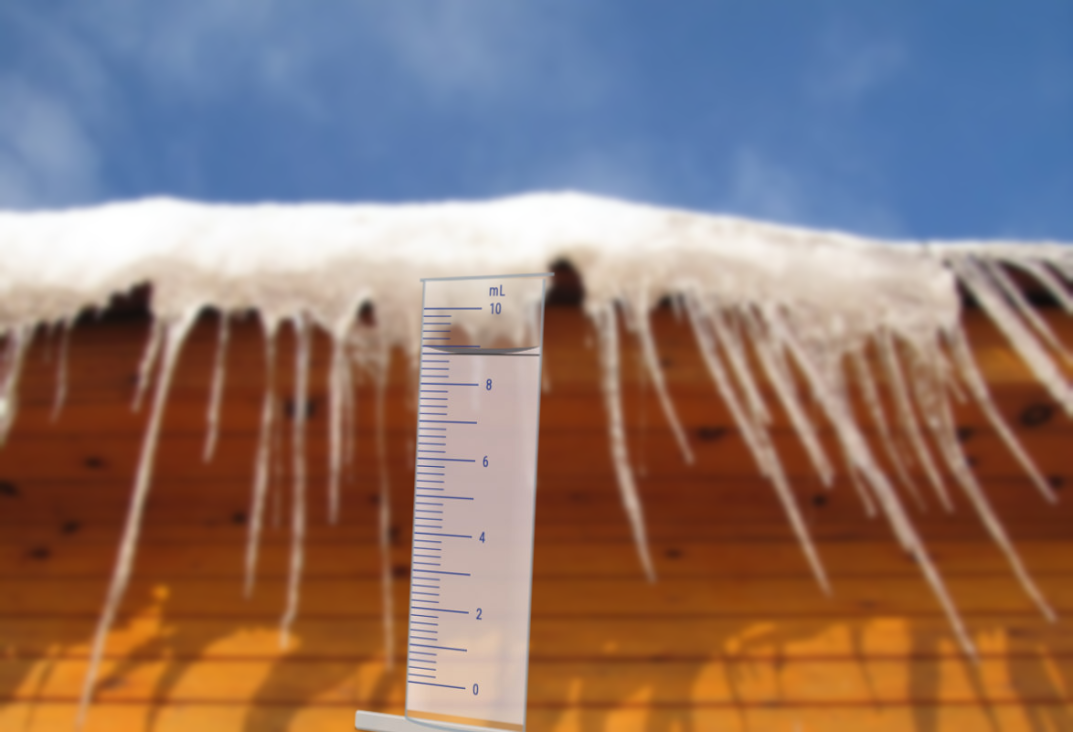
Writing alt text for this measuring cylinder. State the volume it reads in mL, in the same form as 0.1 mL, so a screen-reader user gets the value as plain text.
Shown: 8.8 mL
